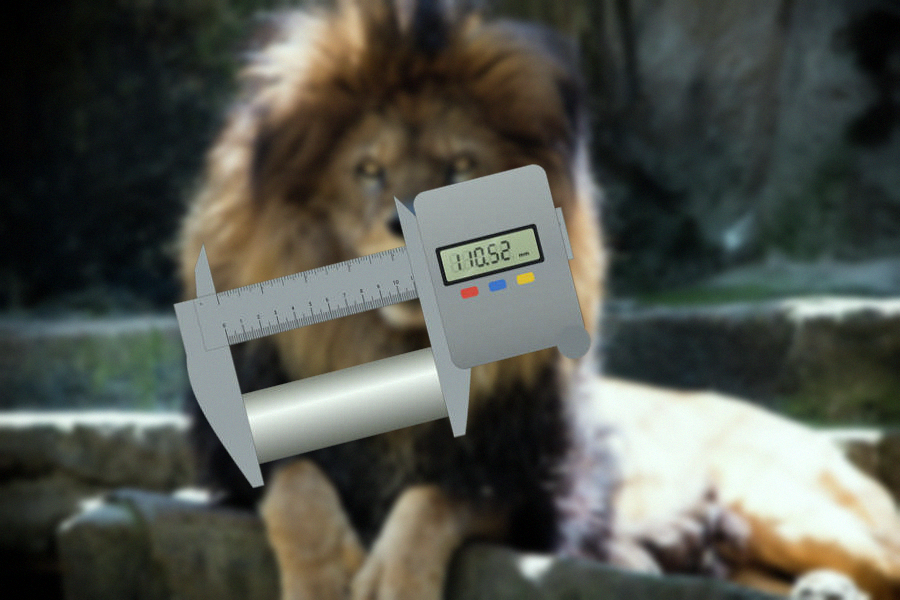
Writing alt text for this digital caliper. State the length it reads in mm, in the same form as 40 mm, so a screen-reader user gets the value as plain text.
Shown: 110.52 mm
